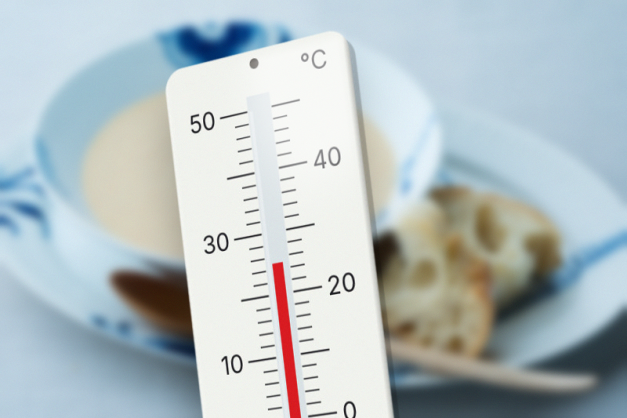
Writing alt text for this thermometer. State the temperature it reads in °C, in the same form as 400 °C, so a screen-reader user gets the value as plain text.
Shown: 25 °C
